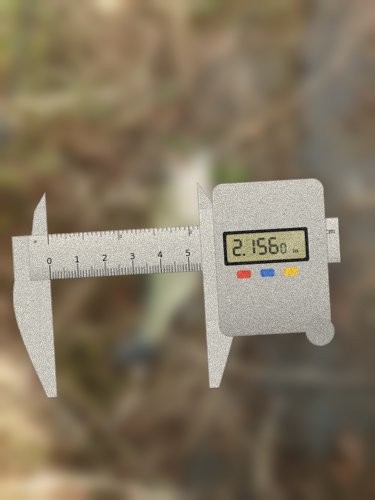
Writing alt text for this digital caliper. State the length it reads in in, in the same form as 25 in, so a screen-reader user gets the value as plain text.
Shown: 2.1560 in
